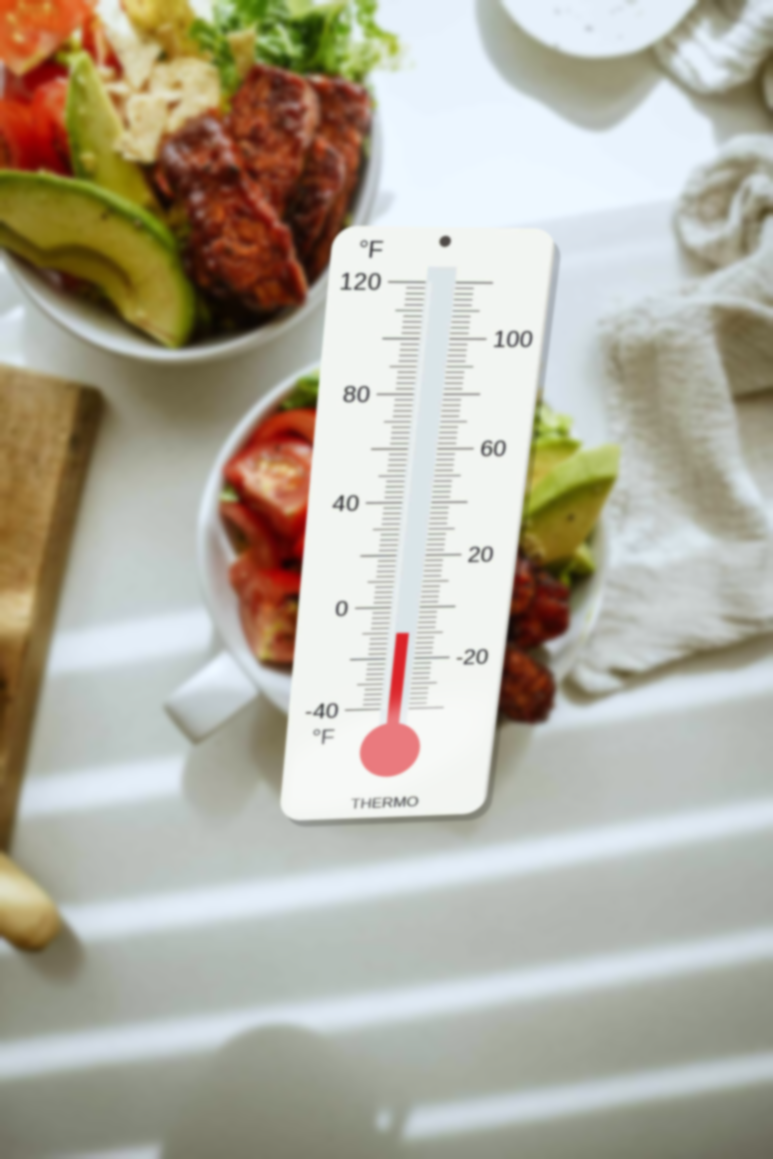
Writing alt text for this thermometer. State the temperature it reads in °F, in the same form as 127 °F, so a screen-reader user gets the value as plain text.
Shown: -10 °F
